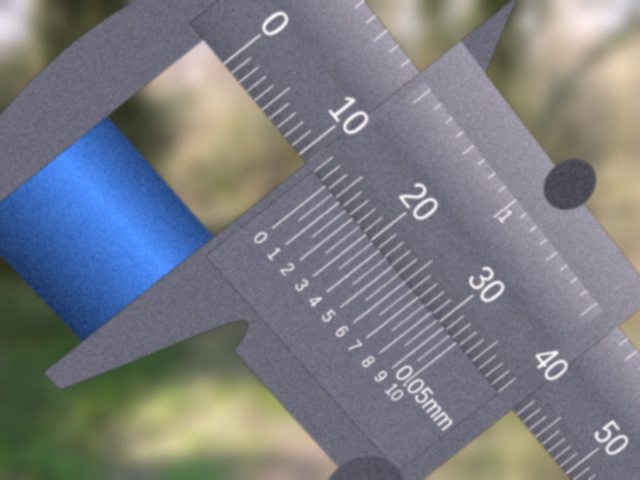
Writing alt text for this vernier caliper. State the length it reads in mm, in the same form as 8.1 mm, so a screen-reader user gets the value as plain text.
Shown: 13.6 mm
